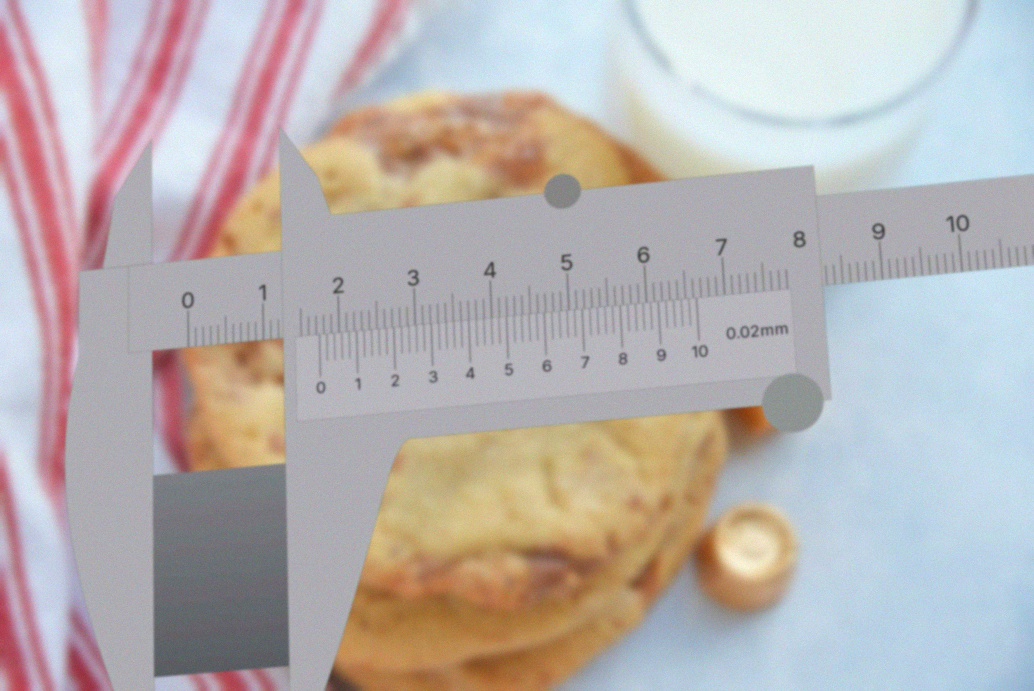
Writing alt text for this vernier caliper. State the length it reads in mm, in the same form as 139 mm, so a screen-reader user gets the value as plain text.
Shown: 17.4 mm
